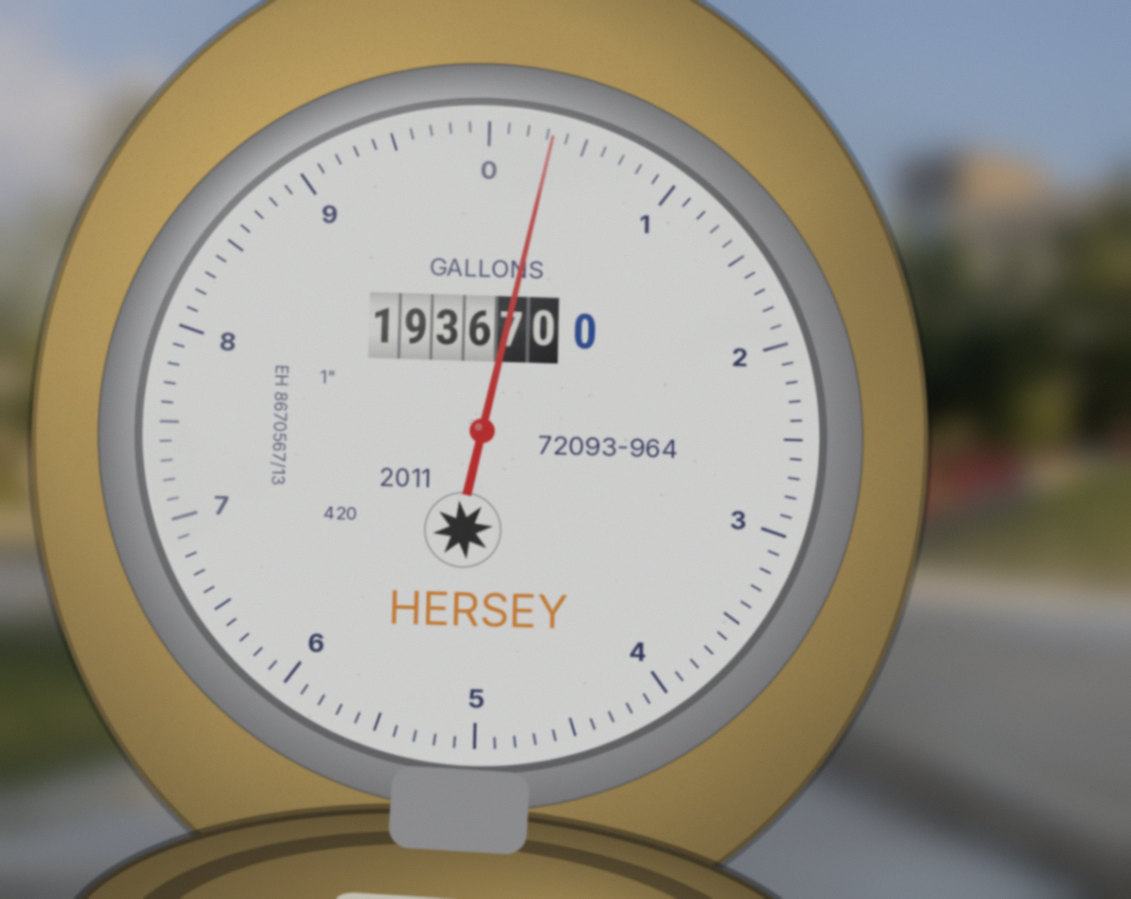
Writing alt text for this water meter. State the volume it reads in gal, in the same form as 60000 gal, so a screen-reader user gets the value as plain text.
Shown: 1936700.3 gal
